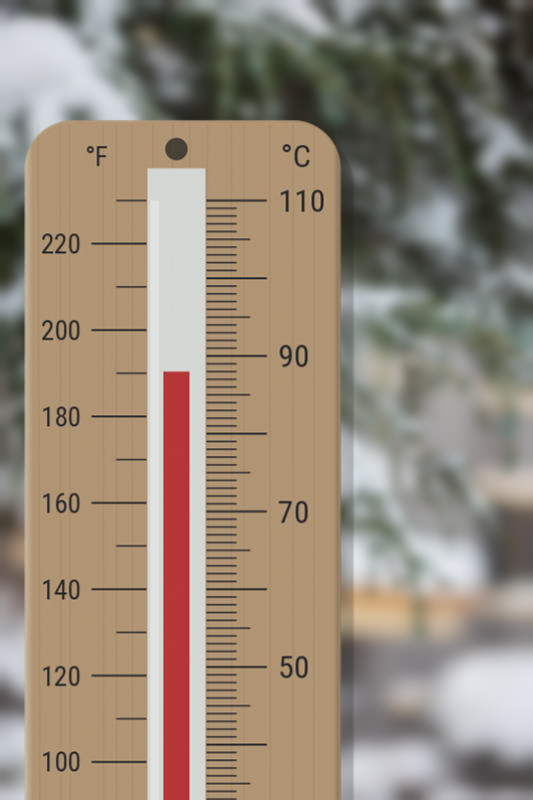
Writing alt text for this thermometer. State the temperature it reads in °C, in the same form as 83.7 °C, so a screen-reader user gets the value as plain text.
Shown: 88 °C
